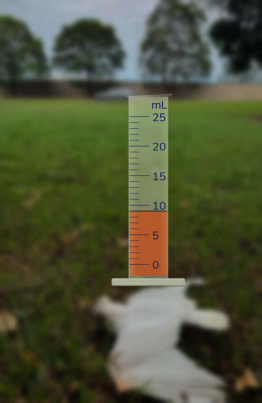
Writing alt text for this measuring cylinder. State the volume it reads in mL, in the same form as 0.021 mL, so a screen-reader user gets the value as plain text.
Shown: 9 mL
